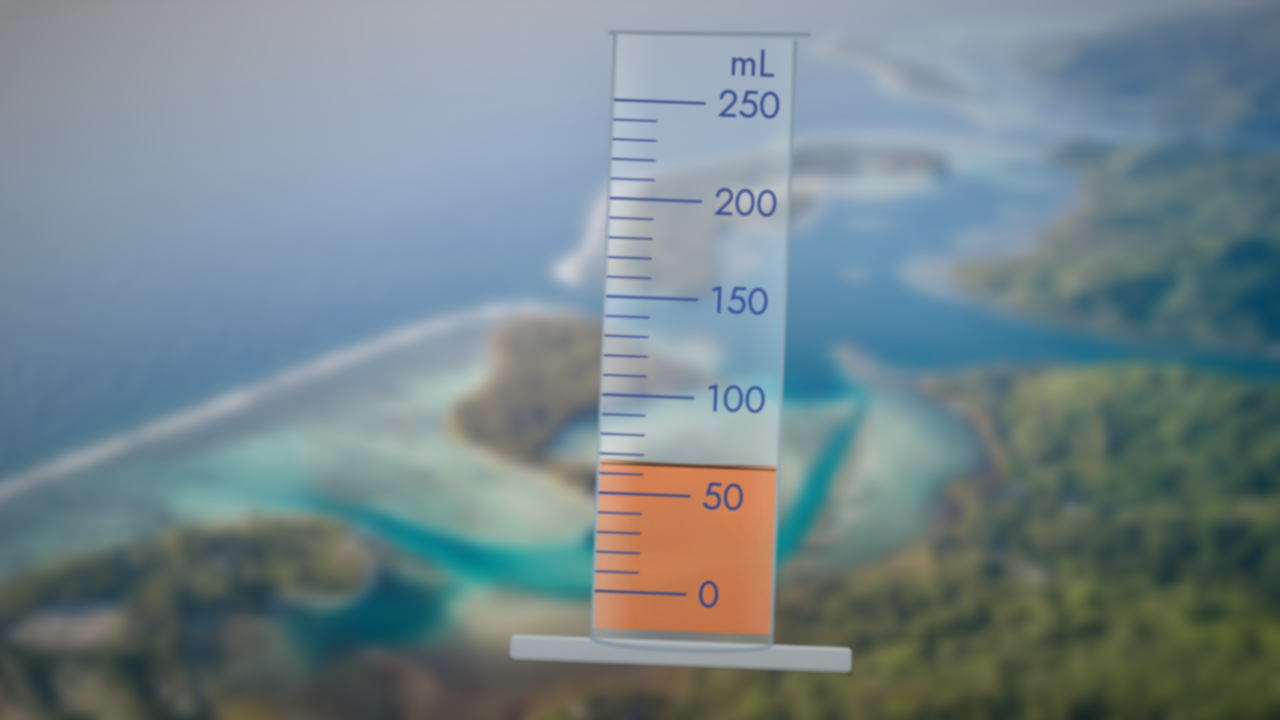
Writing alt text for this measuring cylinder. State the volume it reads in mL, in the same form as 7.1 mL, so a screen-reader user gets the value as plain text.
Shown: 65 mL
